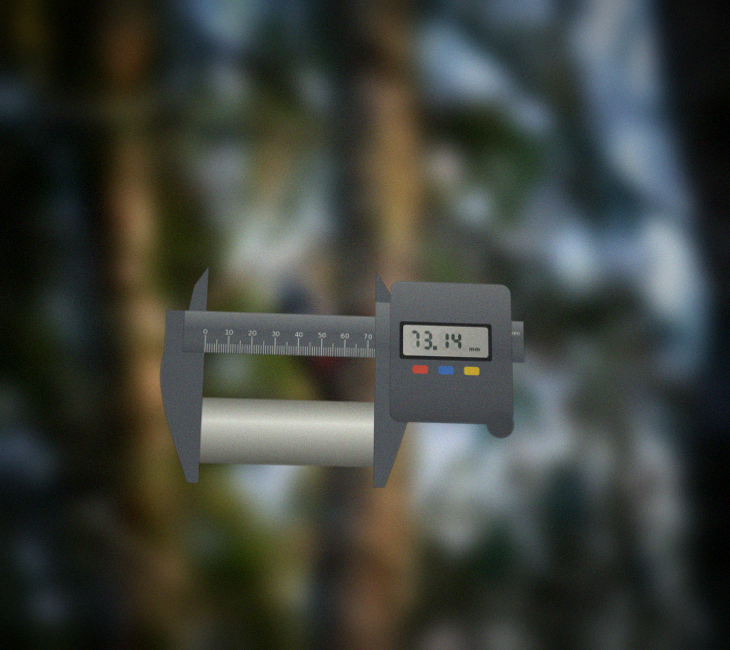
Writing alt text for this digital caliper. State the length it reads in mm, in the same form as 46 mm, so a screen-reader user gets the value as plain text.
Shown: 73.14 mm
